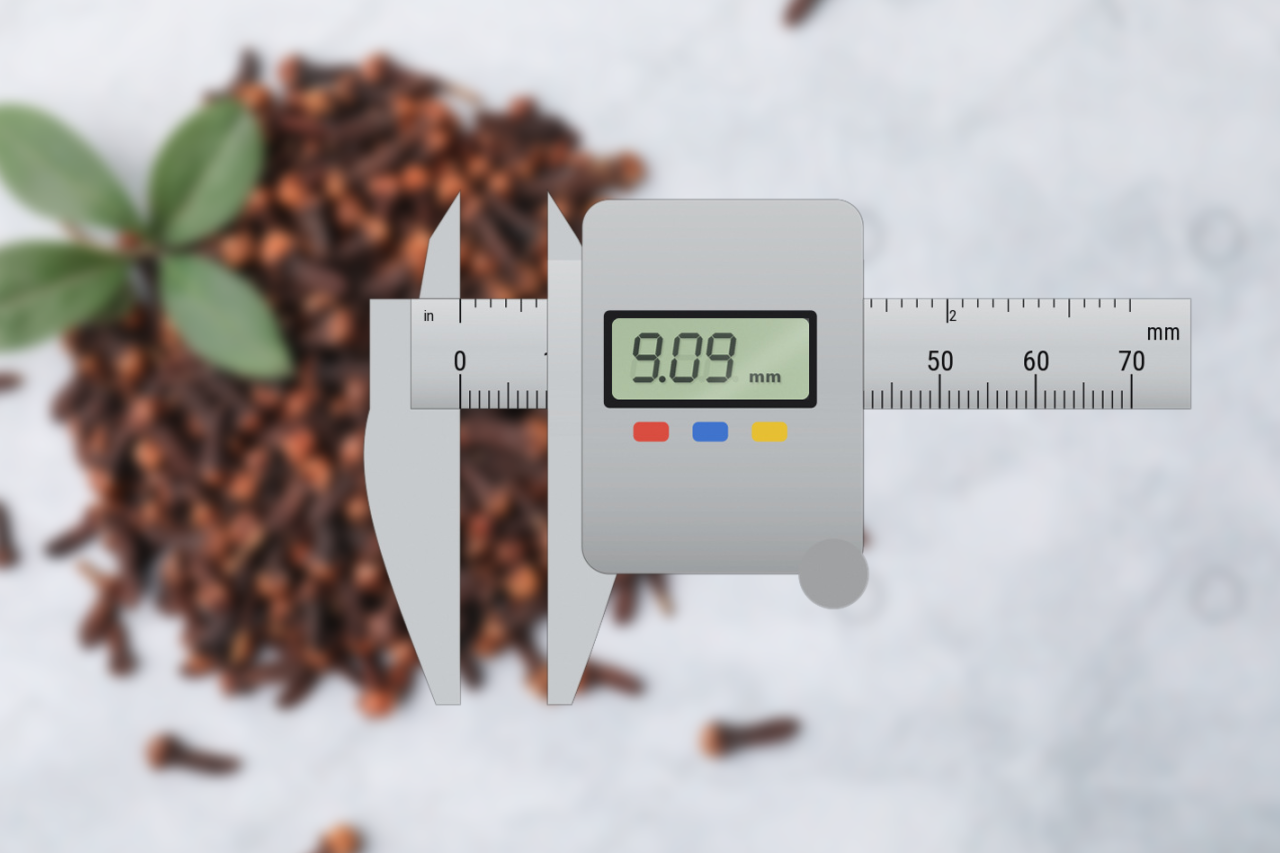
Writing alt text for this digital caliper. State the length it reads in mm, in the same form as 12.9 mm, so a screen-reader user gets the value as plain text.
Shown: 9.09 mm
